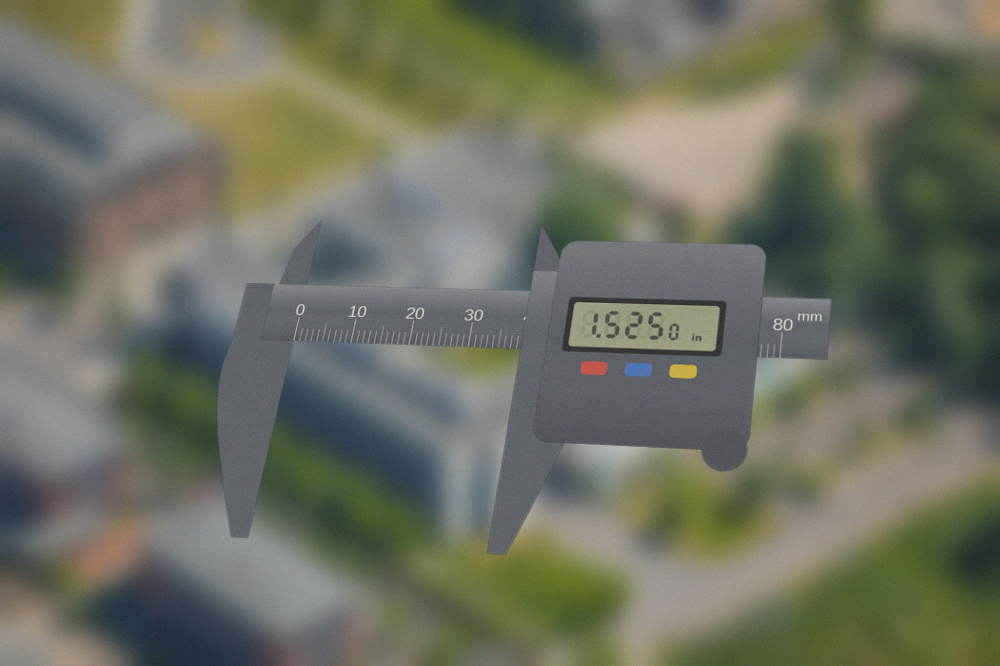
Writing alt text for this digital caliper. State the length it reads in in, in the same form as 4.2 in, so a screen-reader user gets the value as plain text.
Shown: 1.5250 in
